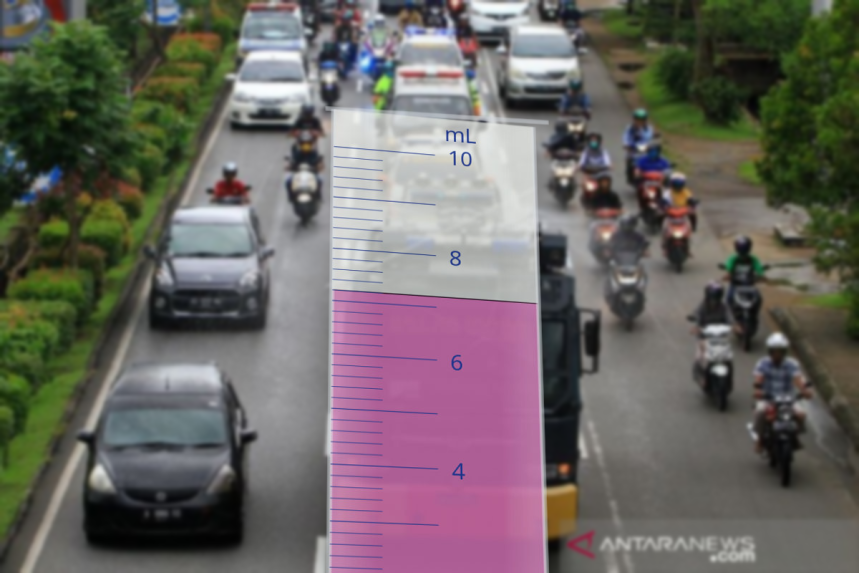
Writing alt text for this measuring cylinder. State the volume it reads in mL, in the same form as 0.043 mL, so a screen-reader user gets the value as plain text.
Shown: 7.2 mL
